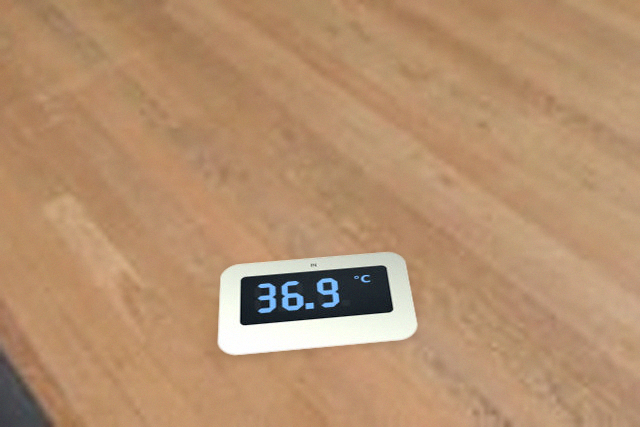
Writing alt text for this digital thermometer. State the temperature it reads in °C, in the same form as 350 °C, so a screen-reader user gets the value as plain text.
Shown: 36.9 °C
